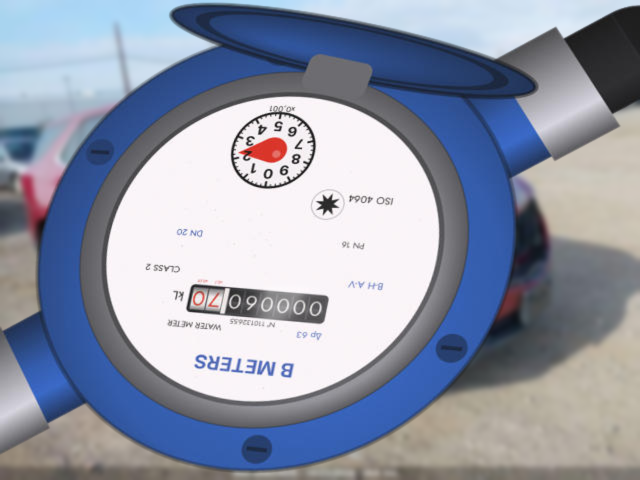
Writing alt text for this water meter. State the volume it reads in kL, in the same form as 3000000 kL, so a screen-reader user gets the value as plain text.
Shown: 60.702 kL
